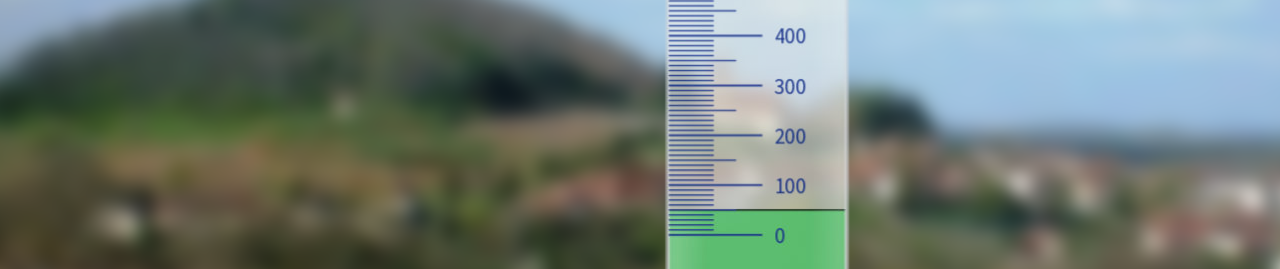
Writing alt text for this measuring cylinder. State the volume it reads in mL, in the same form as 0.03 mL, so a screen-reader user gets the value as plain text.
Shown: 50 mL
